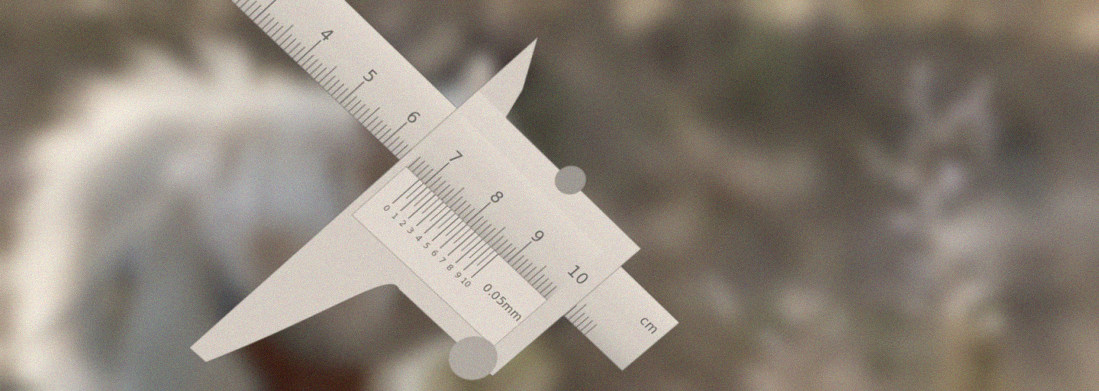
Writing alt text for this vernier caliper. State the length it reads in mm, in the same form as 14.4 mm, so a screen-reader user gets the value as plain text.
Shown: 68.8 mm
